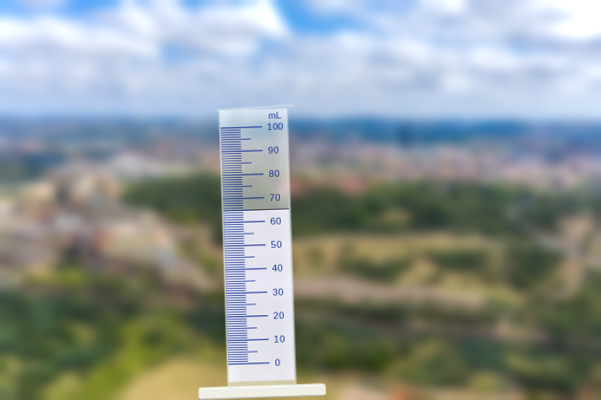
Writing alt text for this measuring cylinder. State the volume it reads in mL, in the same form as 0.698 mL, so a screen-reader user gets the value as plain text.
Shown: 65 mL
